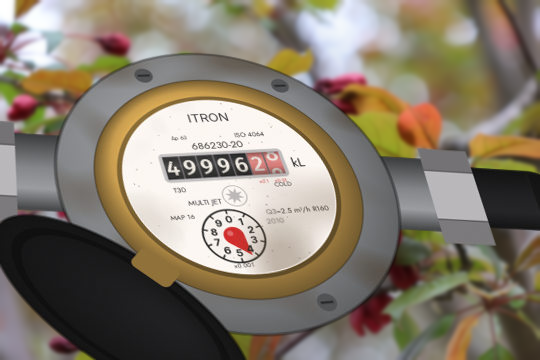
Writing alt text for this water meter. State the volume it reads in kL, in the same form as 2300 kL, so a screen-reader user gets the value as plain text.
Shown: 49996.284 kL
